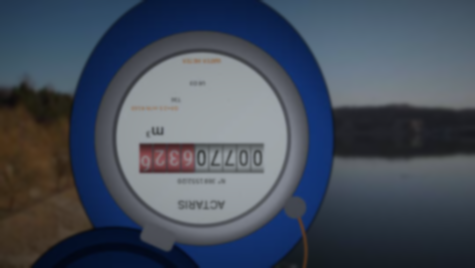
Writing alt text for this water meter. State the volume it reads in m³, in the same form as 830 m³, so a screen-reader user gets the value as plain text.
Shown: 770.6326 m³
